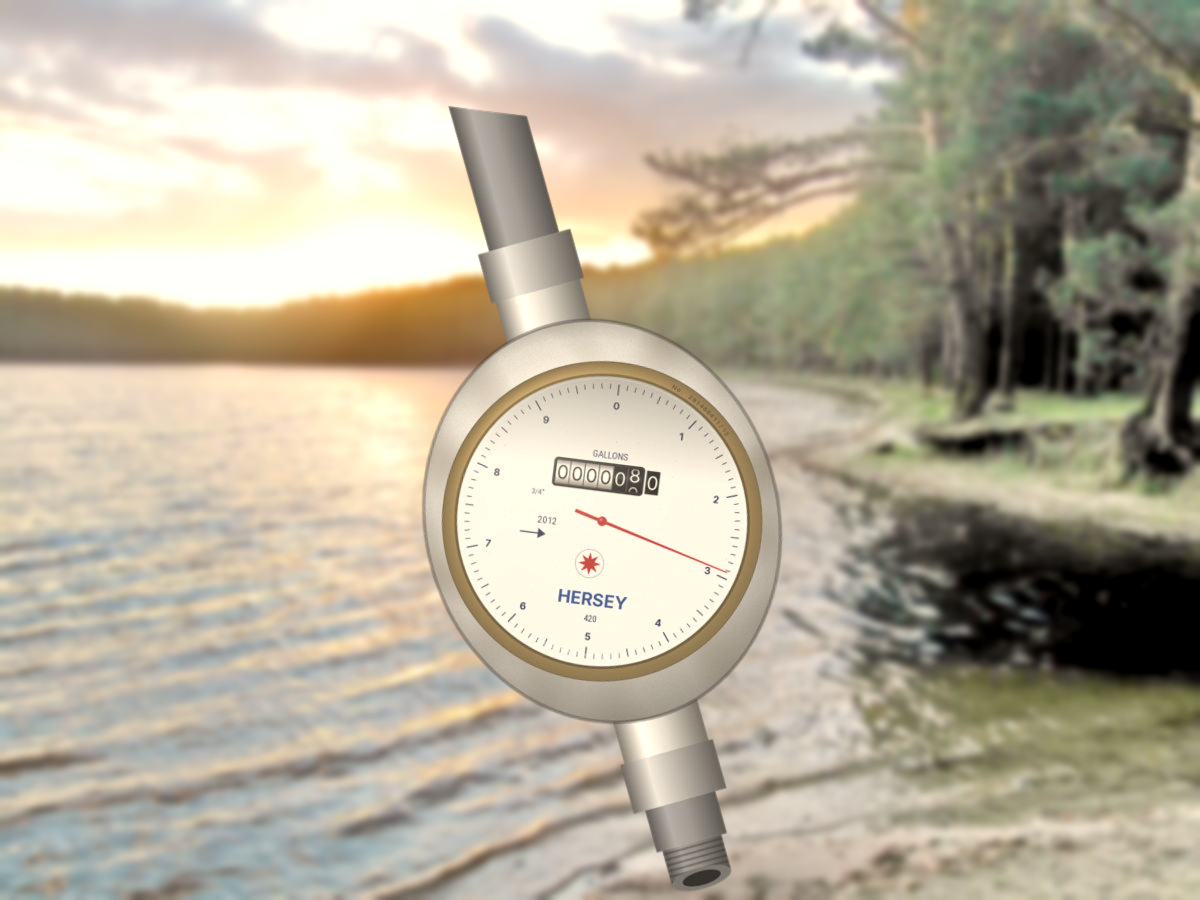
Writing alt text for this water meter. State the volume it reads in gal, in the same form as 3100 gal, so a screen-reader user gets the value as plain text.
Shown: 82.9 gal
